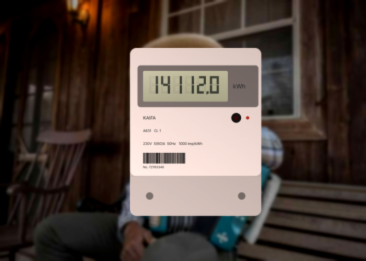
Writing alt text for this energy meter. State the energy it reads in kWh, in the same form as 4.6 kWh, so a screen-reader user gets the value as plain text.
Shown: 14112.0 kWh
